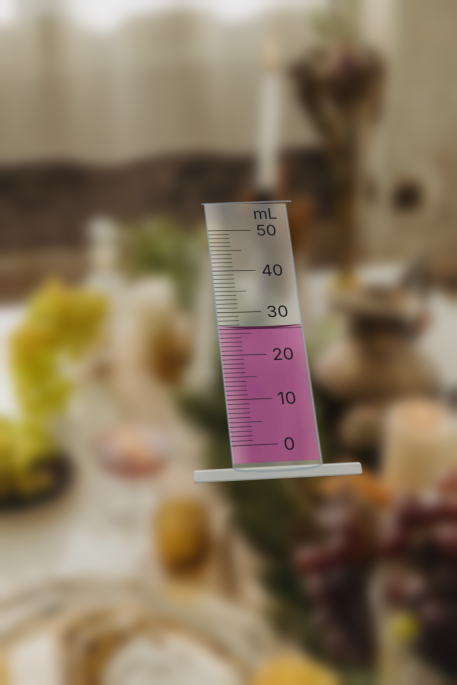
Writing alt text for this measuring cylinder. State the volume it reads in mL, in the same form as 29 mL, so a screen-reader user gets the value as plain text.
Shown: 26 mL
